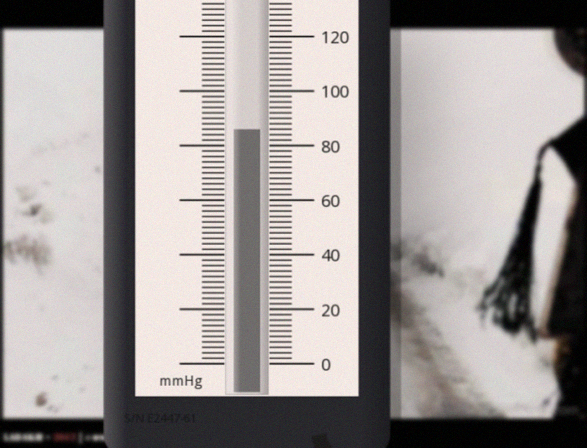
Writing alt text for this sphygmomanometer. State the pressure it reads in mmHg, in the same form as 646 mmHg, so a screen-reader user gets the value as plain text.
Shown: 86 mmHg
